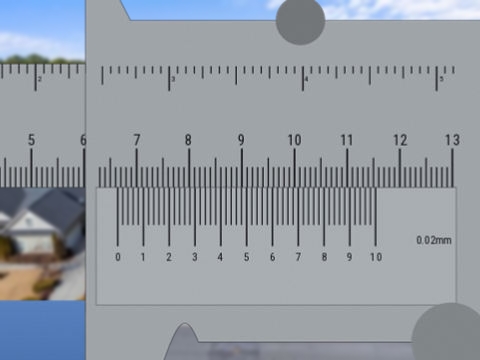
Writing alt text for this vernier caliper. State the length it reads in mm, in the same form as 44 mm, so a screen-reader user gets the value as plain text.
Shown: 66.4 mm
